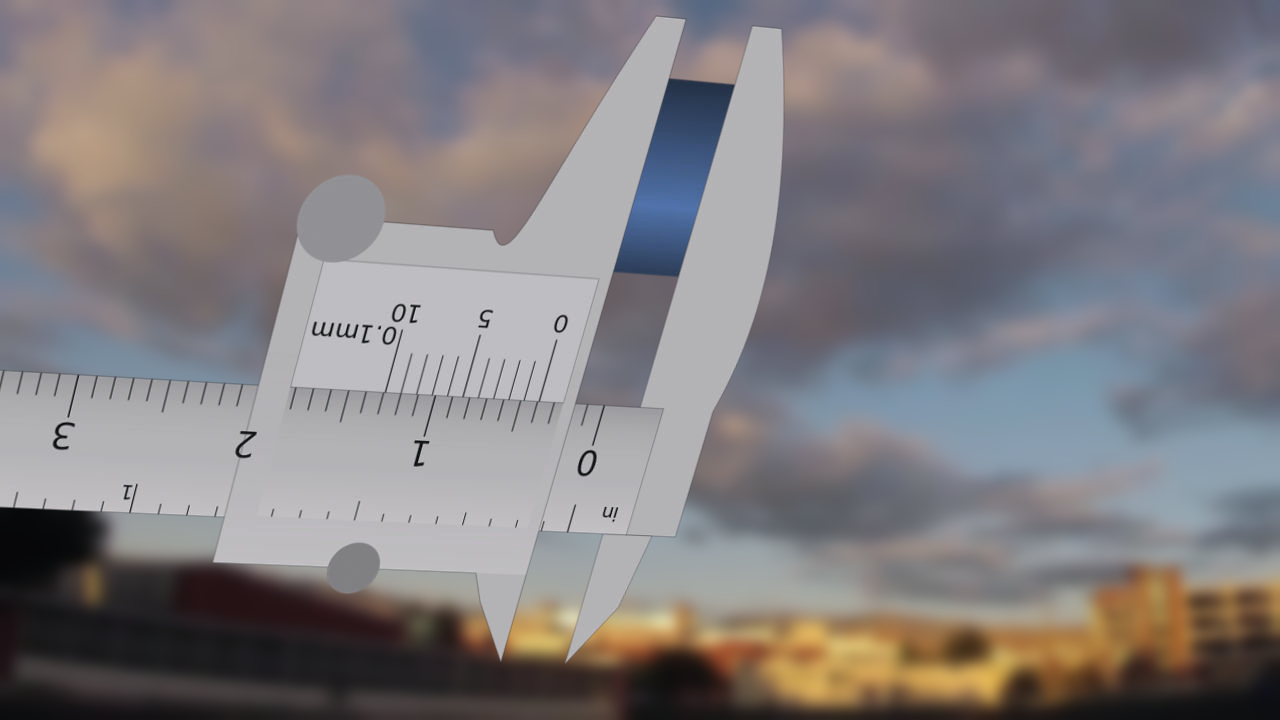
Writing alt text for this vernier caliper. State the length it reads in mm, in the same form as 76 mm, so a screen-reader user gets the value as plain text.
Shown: 3.9 mm
